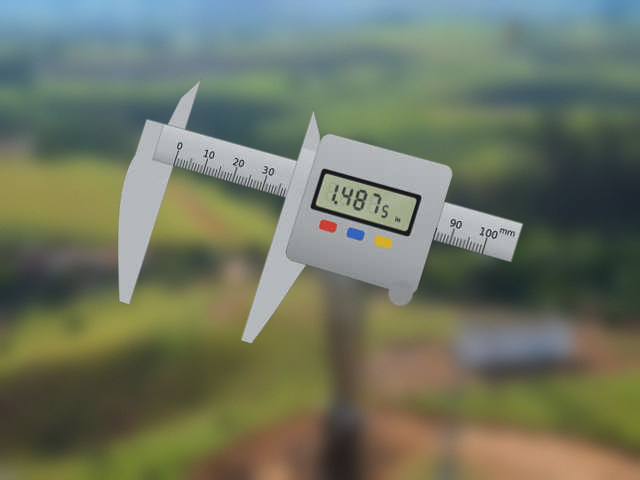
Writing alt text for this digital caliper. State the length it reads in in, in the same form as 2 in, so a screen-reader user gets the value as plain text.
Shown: 1.4875 in
